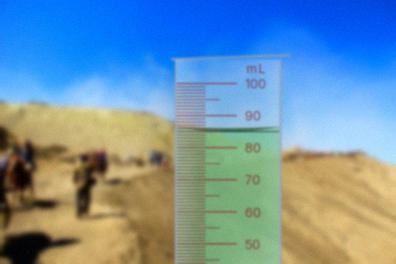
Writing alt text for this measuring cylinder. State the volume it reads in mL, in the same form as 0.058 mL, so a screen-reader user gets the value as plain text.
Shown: 85 mL
